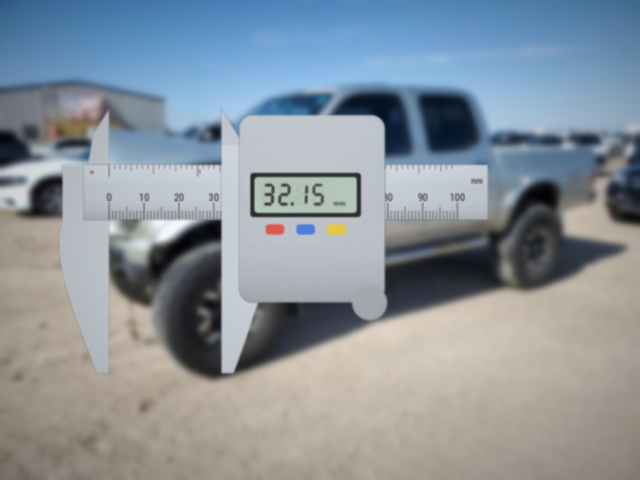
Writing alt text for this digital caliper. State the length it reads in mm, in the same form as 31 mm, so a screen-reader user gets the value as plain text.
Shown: 32.15 mm
